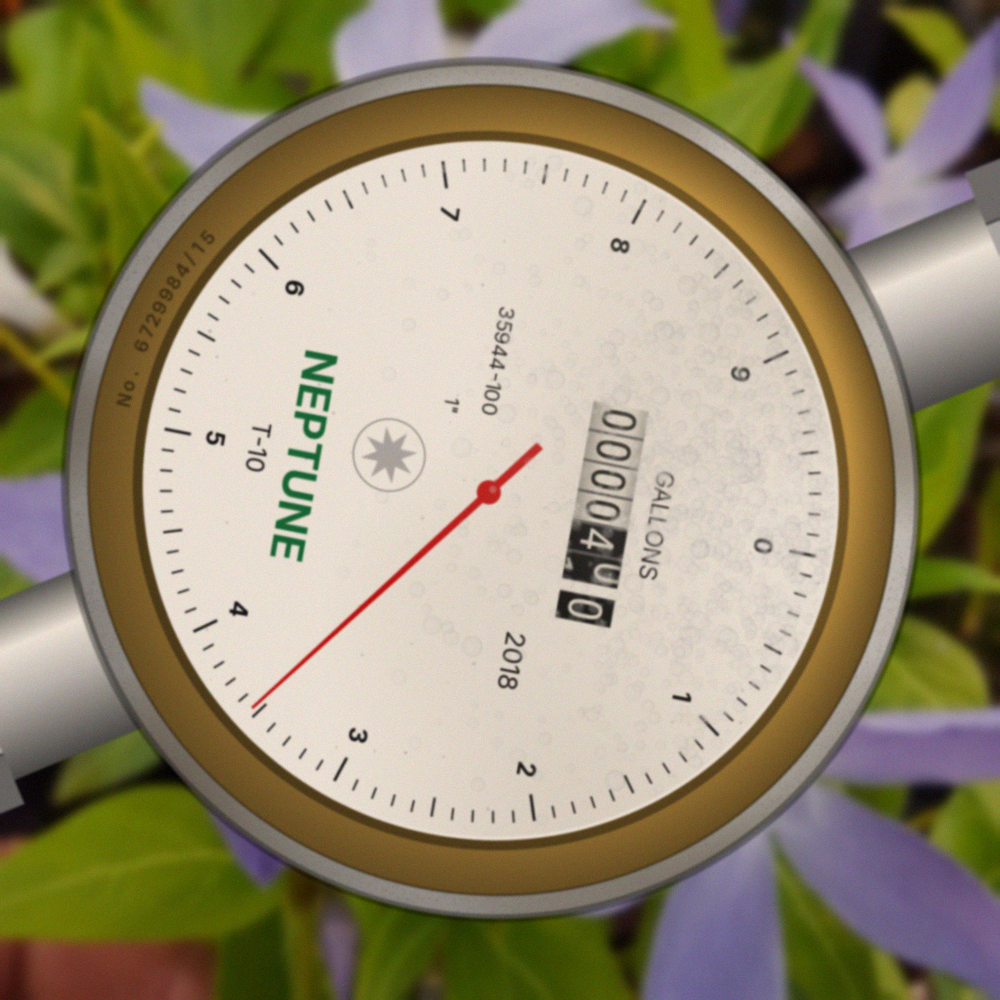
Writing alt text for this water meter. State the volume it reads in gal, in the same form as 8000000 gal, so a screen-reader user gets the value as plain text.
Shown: 403.5 gal
